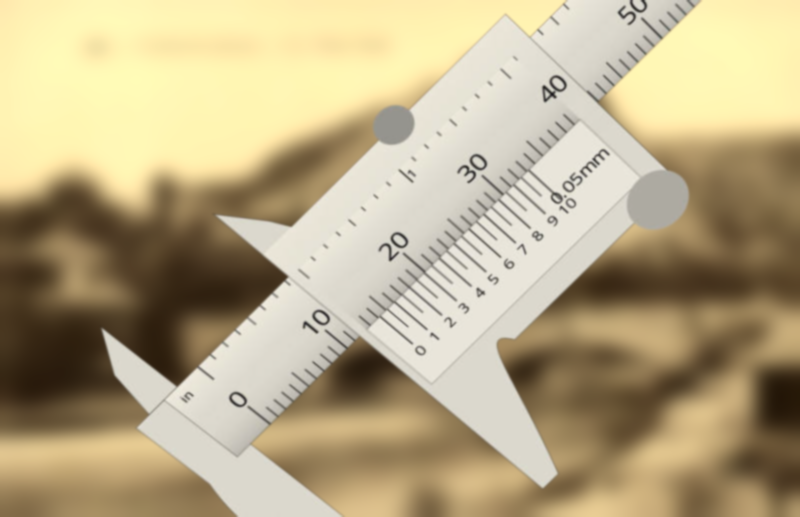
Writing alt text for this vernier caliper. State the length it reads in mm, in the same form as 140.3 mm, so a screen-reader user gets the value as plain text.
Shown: 14.2 mm
